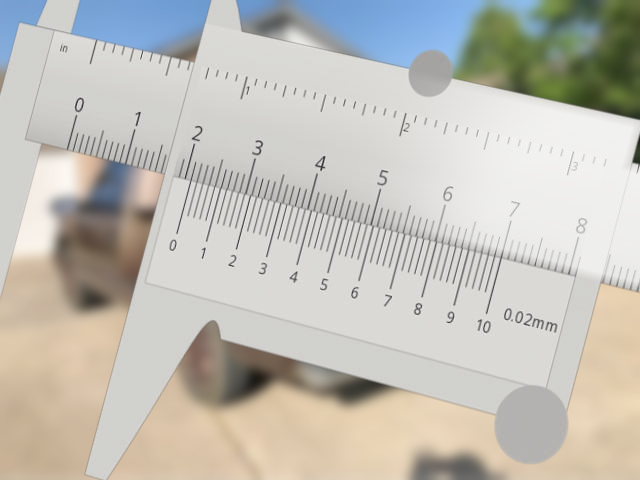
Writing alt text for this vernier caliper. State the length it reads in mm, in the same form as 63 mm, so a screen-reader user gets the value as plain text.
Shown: 21.0 mm
